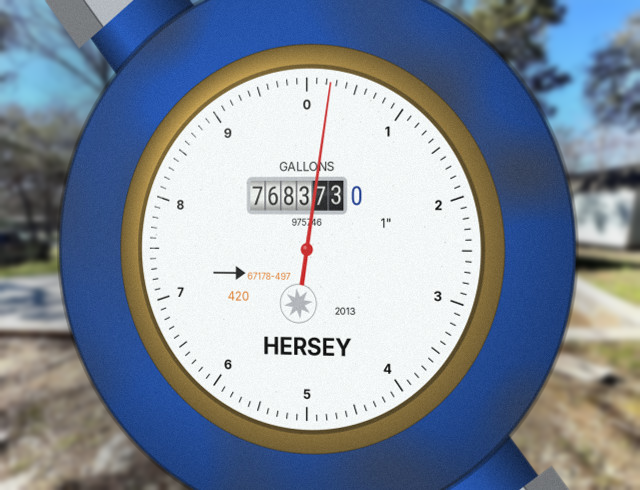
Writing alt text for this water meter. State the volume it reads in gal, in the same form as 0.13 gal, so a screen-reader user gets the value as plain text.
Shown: 7683730.2 gal
